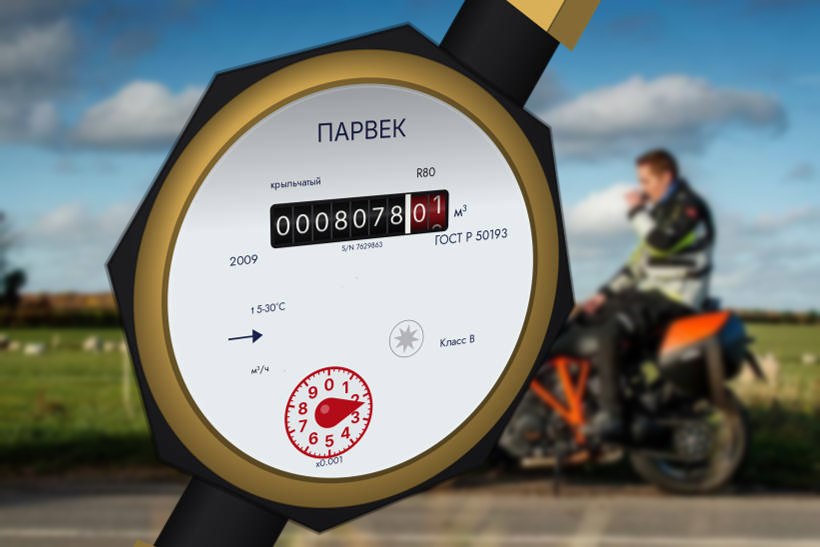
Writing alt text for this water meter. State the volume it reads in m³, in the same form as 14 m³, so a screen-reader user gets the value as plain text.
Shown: 8078.012 m³
